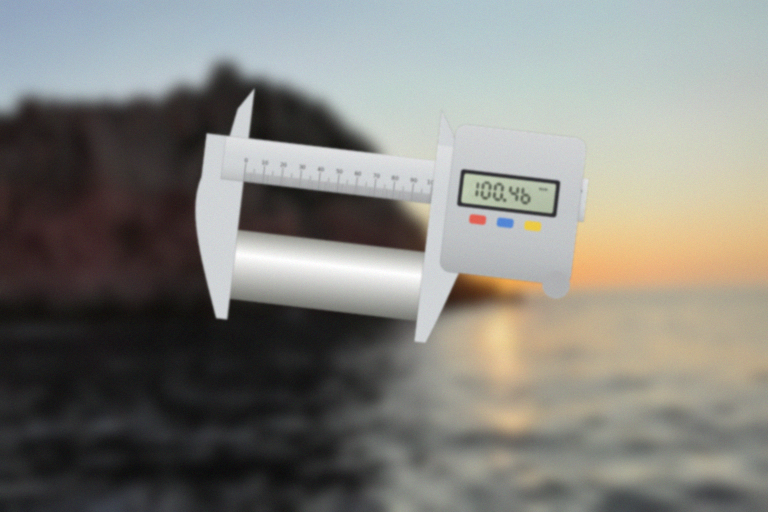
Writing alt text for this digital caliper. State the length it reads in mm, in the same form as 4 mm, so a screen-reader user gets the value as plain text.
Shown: 100.46 mm
